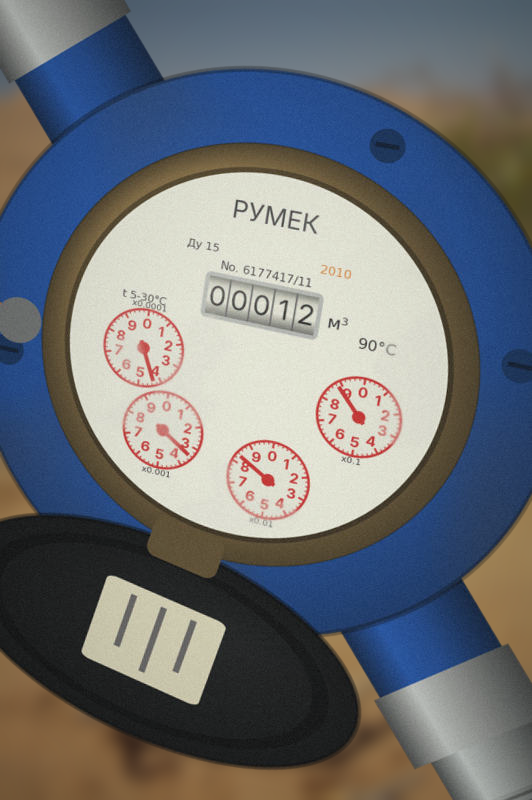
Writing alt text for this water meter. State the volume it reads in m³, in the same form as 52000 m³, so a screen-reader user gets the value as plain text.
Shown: 12.8834 m³
